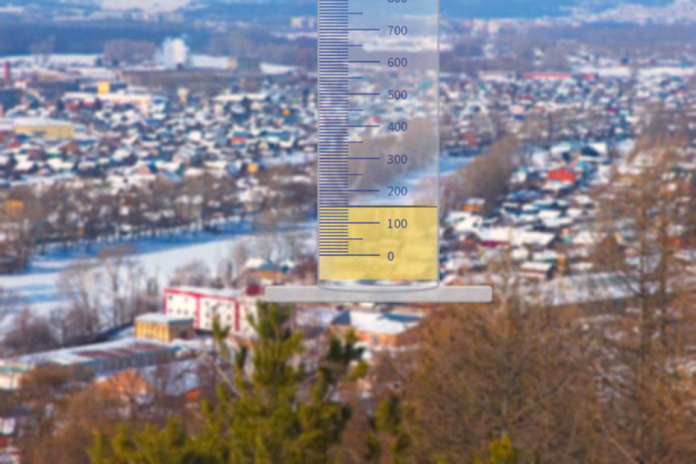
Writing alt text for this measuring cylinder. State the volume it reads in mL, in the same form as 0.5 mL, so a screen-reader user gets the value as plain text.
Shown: 150 mL
